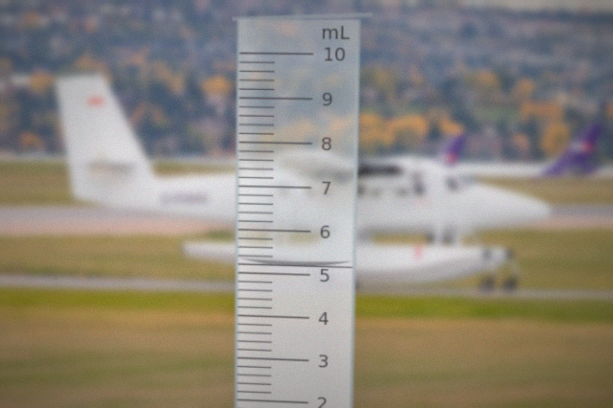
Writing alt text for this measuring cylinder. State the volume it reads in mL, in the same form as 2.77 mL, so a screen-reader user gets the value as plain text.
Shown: 5.2 mL
